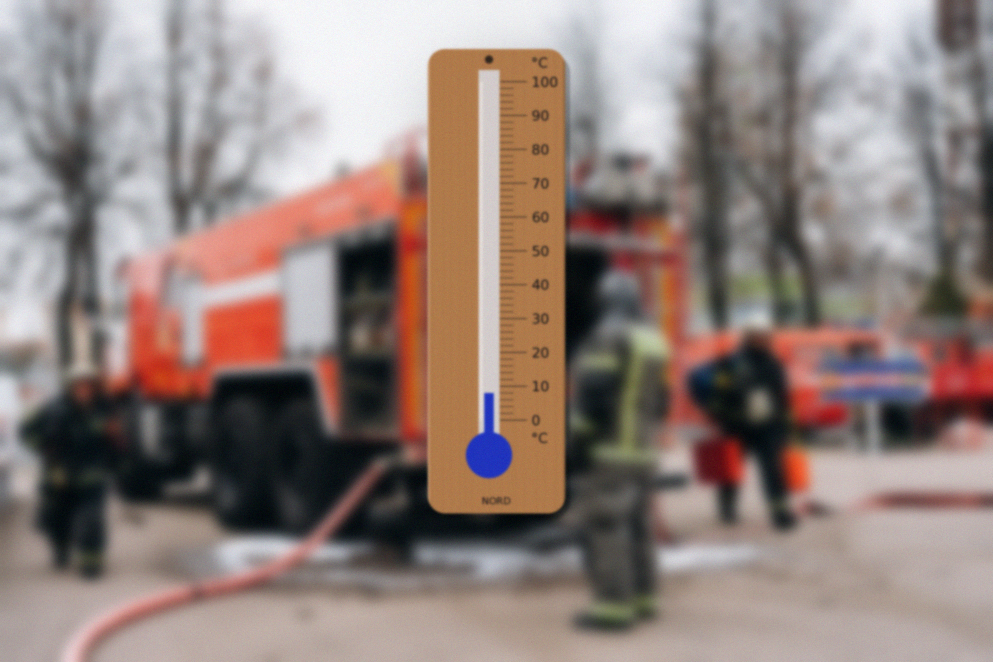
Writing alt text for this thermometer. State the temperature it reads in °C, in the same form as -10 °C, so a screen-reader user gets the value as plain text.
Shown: 8 °C
